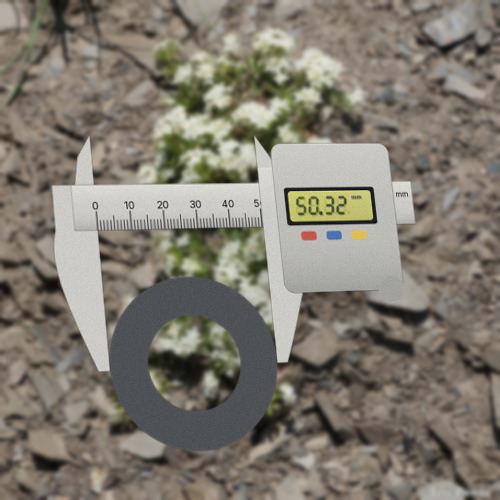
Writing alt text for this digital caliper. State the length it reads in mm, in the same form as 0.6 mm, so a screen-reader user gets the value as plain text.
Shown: 50.32 mm
